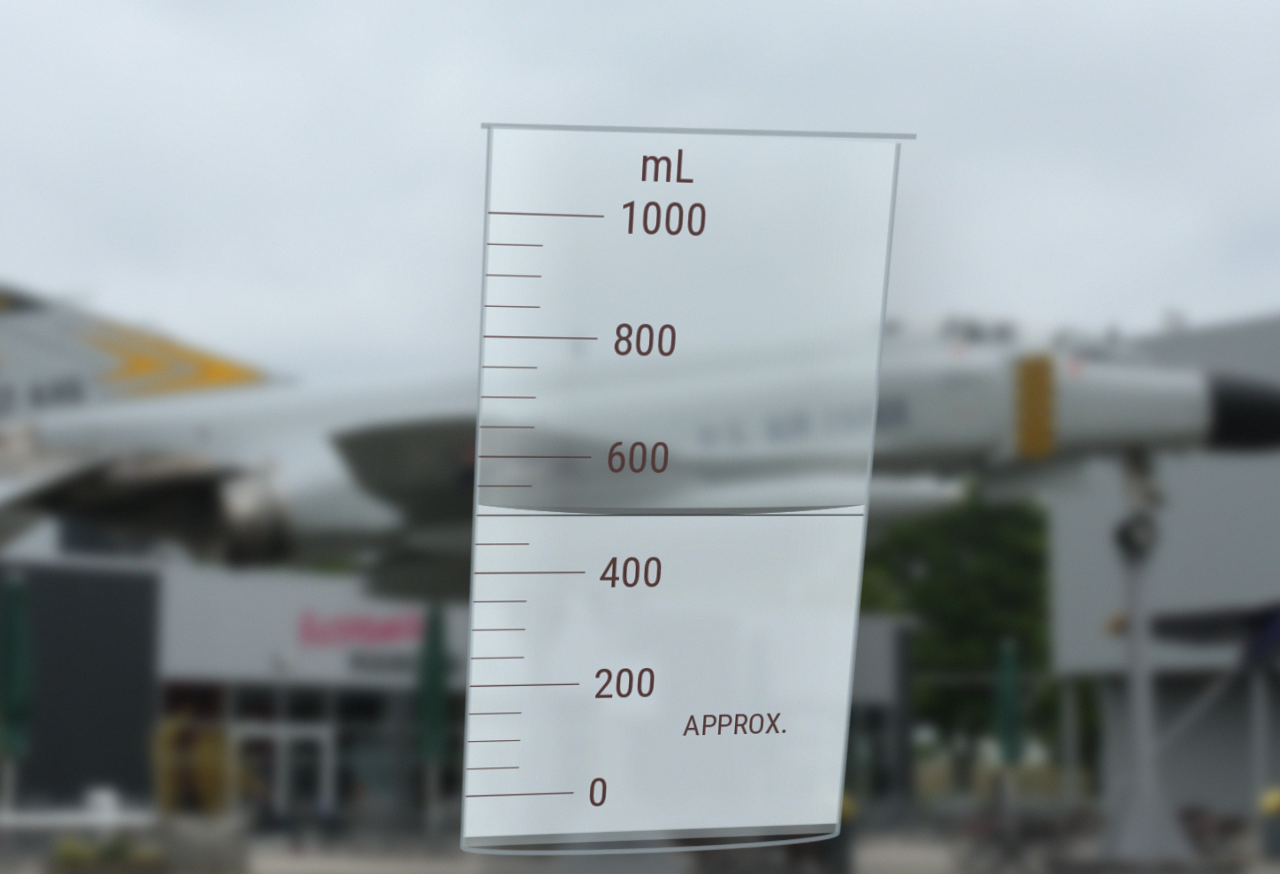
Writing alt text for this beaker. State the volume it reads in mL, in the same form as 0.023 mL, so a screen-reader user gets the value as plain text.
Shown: 500 mL
